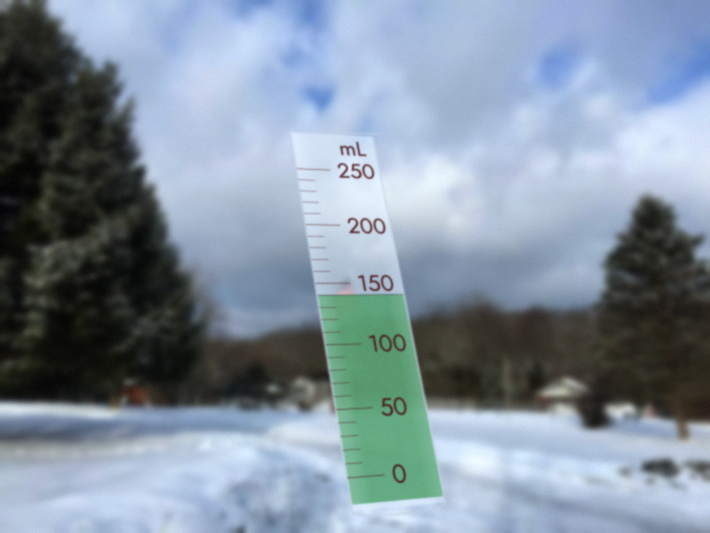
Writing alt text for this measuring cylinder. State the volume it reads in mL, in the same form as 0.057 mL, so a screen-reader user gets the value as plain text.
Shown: 140 mL
